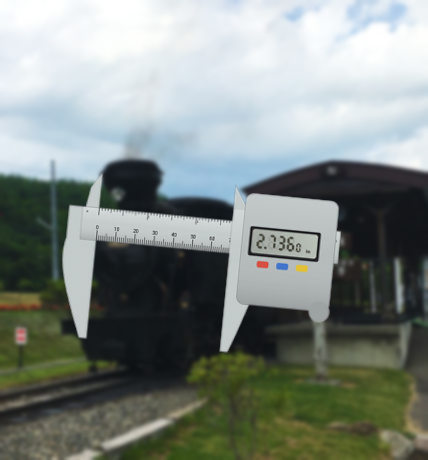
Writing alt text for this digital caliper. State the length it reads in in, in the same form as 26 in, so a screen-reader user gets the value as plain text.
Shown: 2.7360 in
